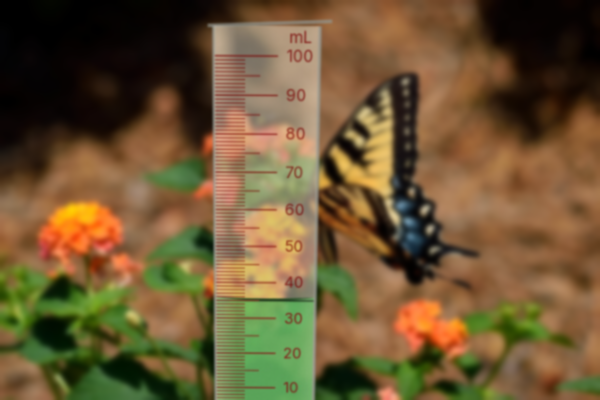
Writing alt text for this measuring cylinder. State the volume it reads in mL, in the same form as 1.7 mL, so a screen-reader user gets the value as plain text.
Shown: 35 mL
